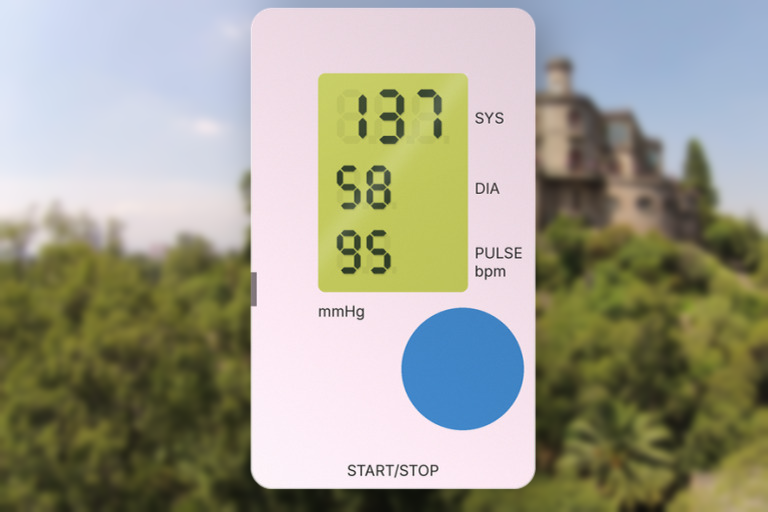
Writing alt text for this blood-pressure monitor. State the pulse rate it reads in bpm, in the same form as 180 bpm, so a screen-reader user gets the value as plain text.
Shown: 95 bpm
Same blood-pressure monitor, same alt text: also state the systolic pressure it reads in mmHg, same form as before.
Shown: 137 mmHg
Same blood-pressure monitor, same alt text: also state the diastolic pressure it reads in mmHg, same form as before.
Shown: 58 mmHg
